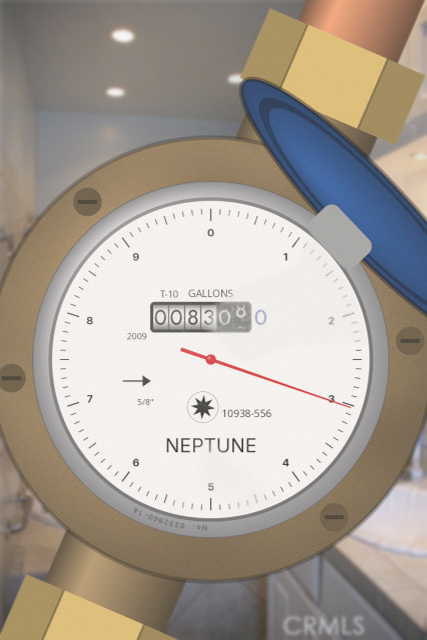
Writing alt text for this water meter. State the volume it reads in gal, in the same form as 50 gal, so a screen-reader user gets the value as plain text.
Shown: 83083.0 gal
